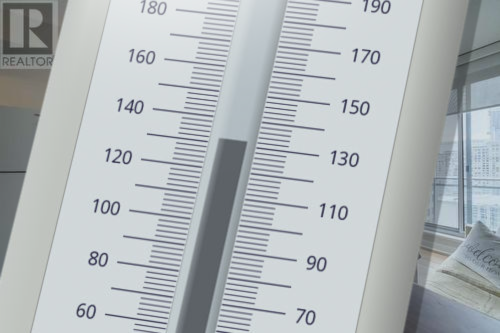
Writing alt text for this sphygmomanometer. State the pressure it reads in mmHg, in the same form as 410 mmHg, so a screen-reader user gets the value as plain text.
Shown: 132 mmHg
